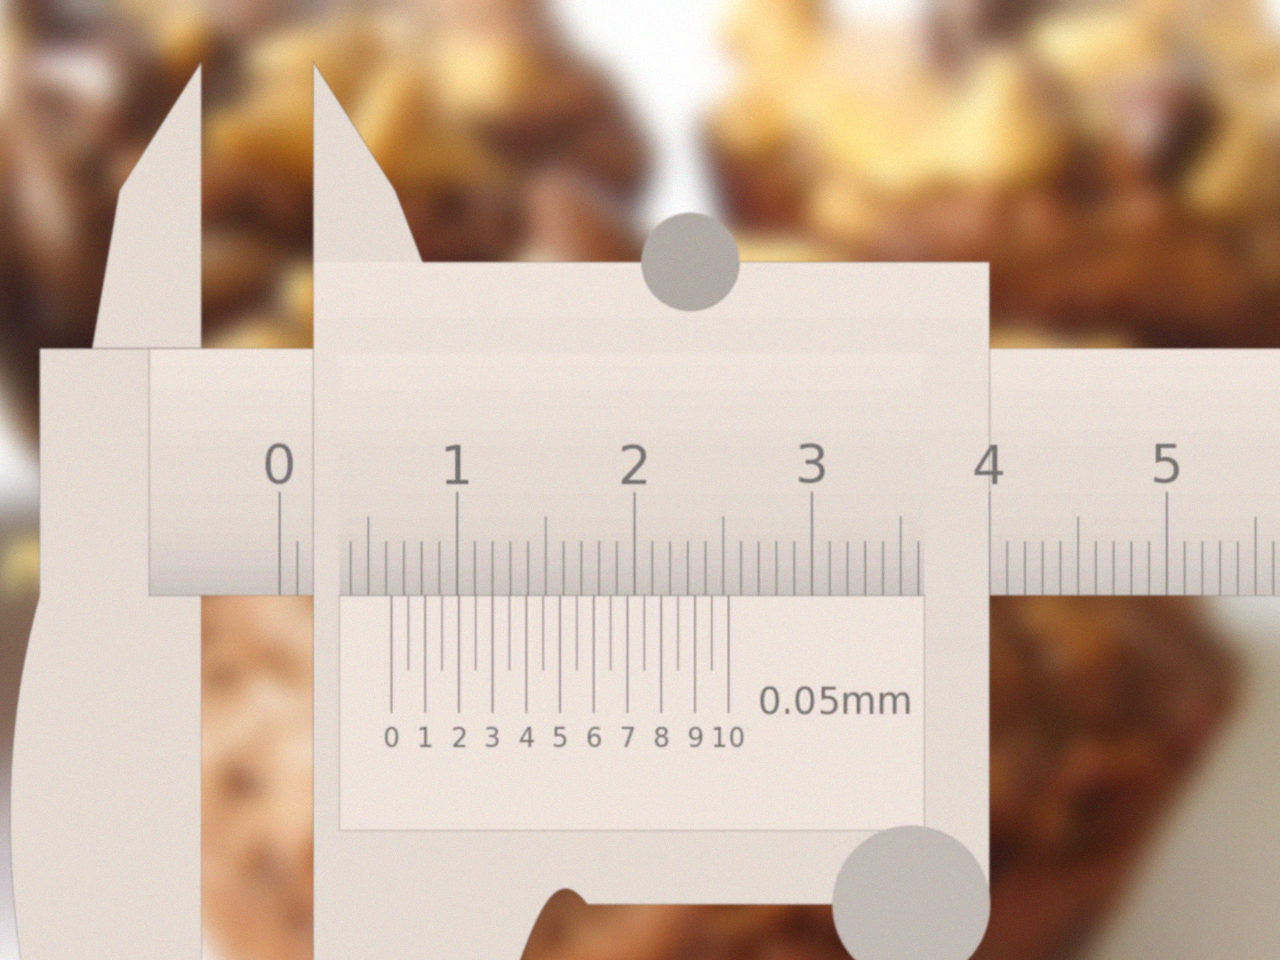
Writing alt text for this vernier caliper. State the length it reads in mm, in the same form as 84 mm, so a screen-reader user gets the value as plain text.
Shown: 6.3 mm
